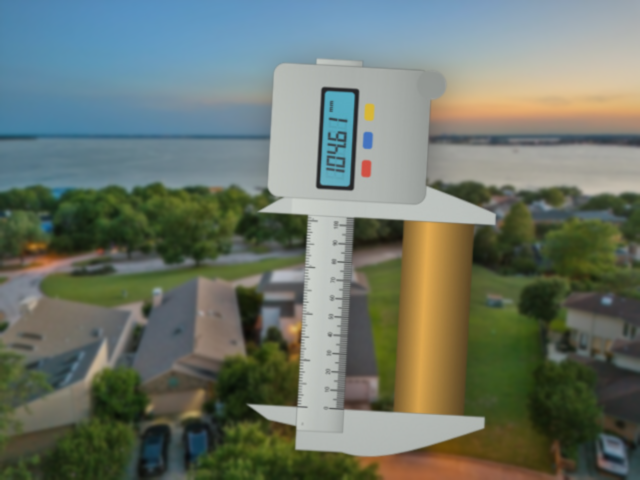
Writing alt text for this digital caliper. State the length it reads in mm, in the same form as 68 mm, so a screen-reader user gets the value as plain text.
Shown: 104.61 mm
